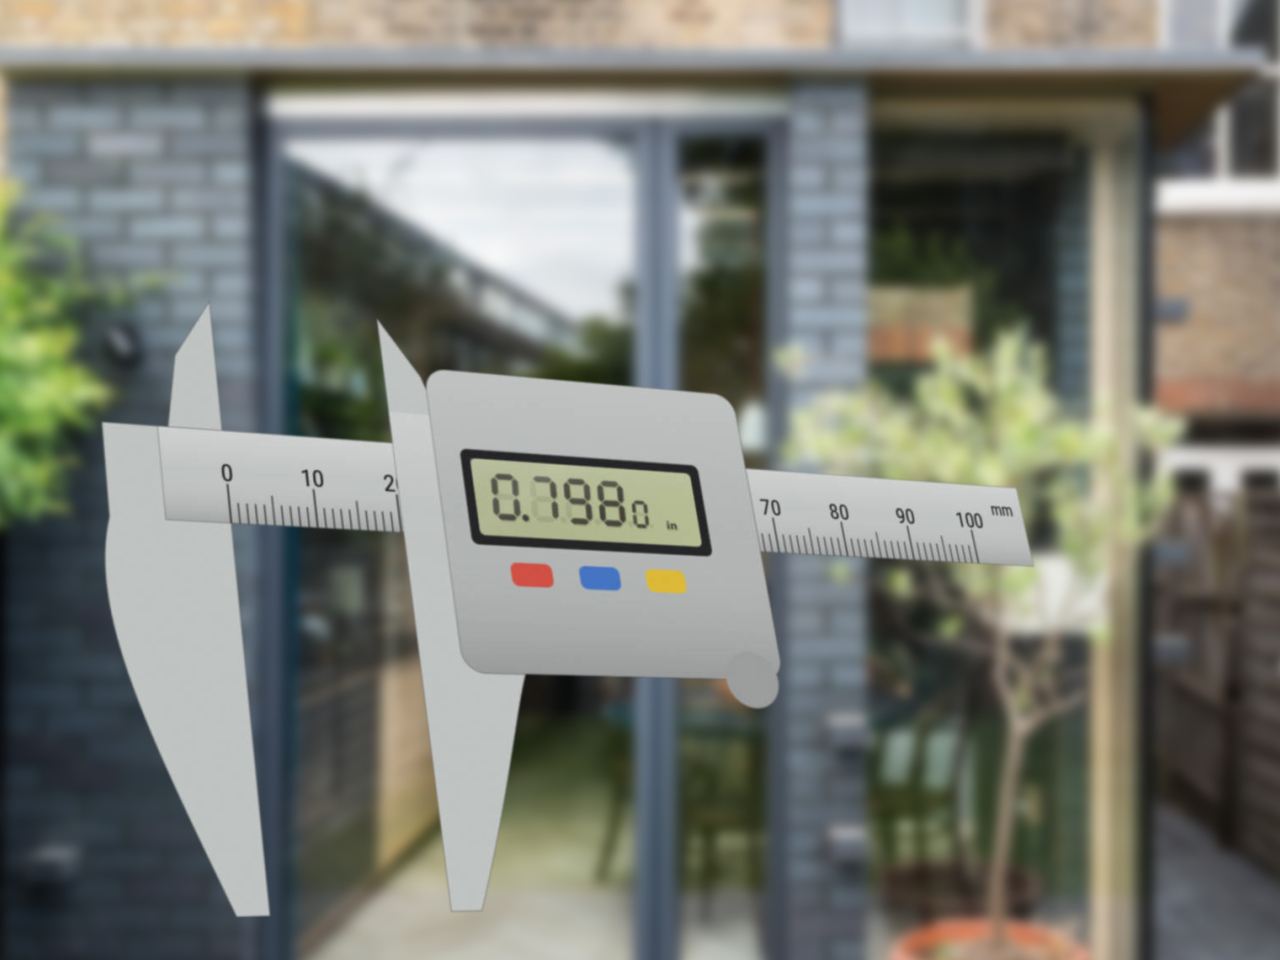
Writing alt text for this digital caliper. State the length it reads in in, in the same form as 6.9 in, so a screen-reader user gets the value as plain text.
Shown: 0.7980 in
